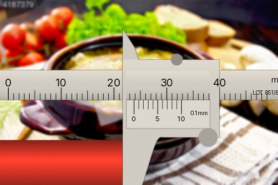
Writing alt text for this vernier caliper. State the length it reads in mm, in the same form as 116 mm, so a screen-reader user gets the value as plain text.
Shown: 23.8 mm
